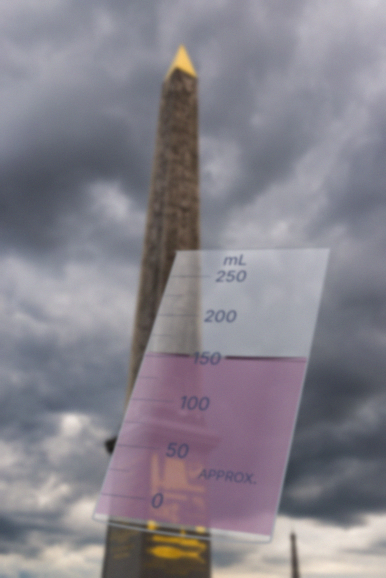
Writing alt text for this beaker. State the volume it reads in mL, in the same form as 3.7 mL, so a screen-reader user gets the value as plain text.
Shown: 150 mL
